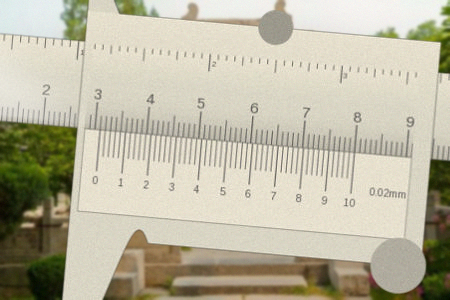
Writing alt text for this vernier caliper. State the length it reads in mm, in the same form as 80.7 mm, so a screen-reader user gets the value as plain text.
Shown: 31.0 mm
